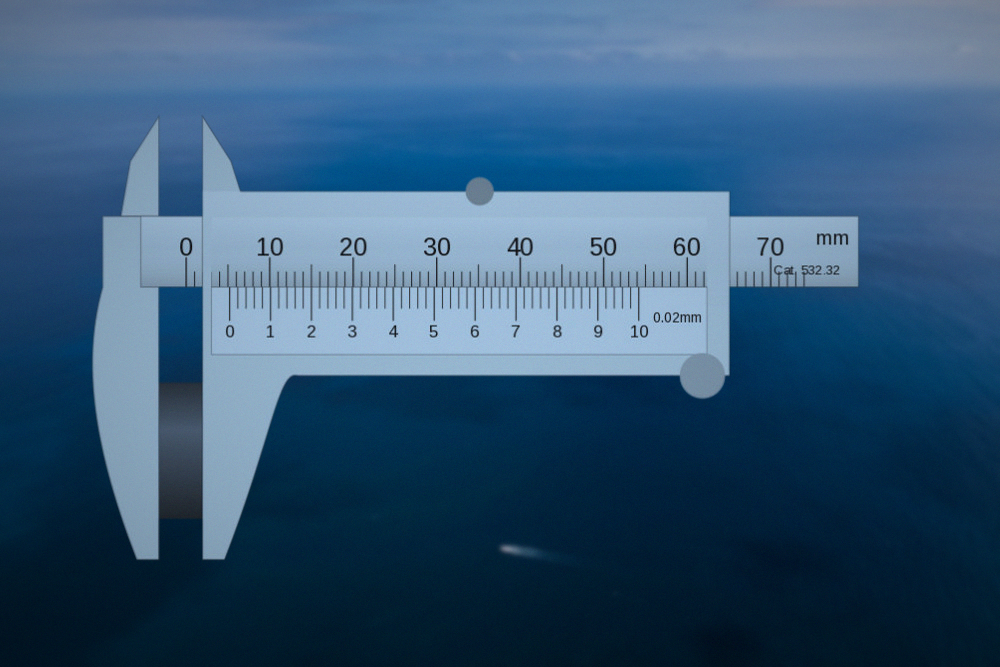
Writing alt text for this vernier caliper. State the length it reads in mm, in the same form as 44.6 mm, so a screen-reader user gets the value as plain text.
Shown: 5.2 mm
